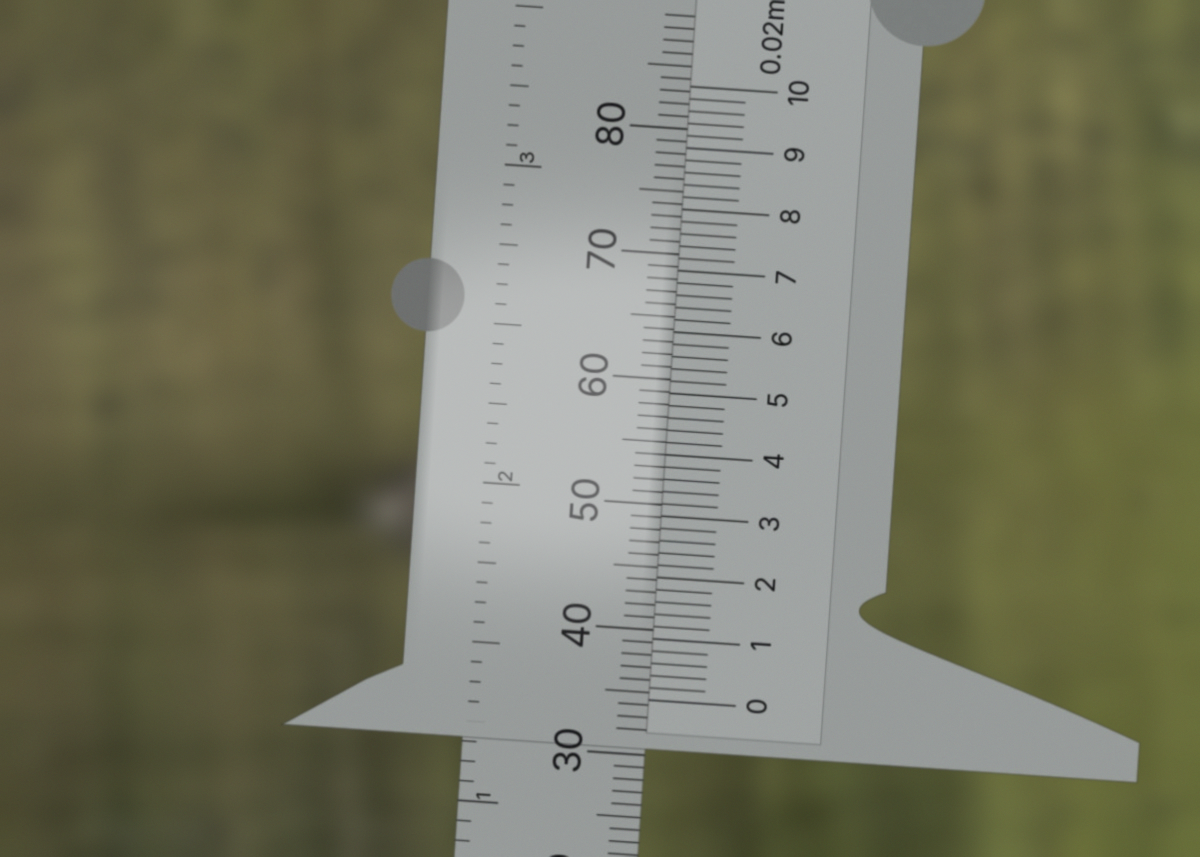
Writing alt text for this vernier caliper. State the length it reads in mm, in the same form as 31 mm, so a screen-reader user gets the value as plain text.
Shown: 34.4 mm
